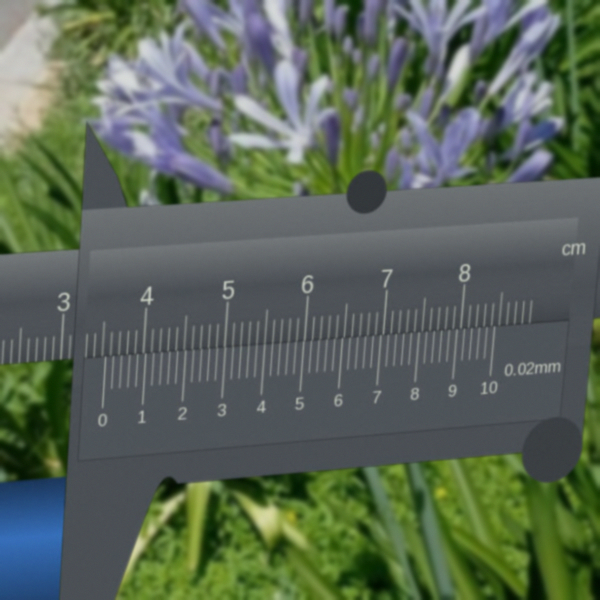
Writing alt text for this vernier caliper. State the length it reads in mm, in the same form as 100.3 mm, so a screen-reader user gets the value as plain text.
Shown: 35.4 mm
